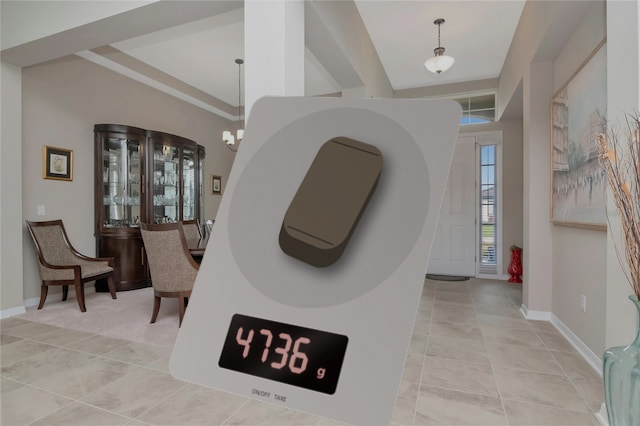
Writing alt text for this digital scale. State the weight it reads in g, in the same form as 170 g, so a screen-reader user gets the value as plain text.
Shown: 4736 g
